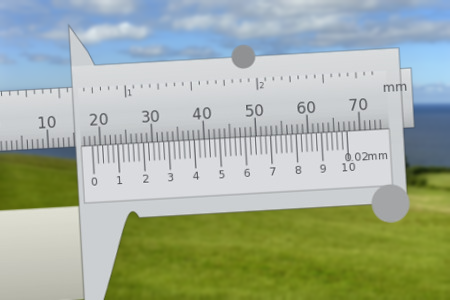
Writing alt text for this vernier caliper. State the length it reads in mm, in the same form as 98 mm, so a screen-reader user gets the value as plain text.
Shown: 18.5 mm
